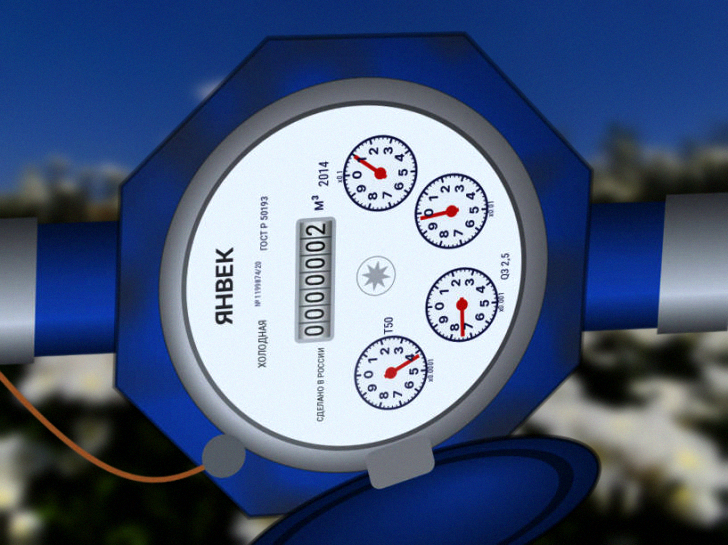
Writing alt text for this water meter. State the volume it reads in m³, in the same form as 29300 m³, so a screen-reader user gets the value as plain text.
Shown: 2.0974 m³
